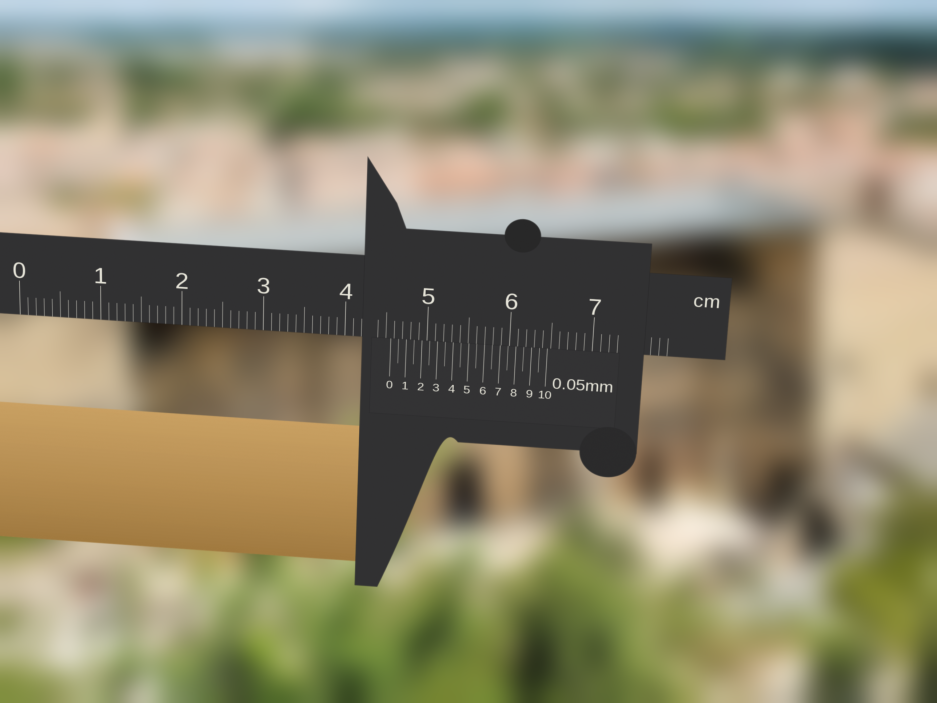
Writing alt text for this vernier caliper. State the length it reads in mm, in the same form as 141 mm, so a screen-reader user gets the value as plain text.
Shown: 45.6 mm
